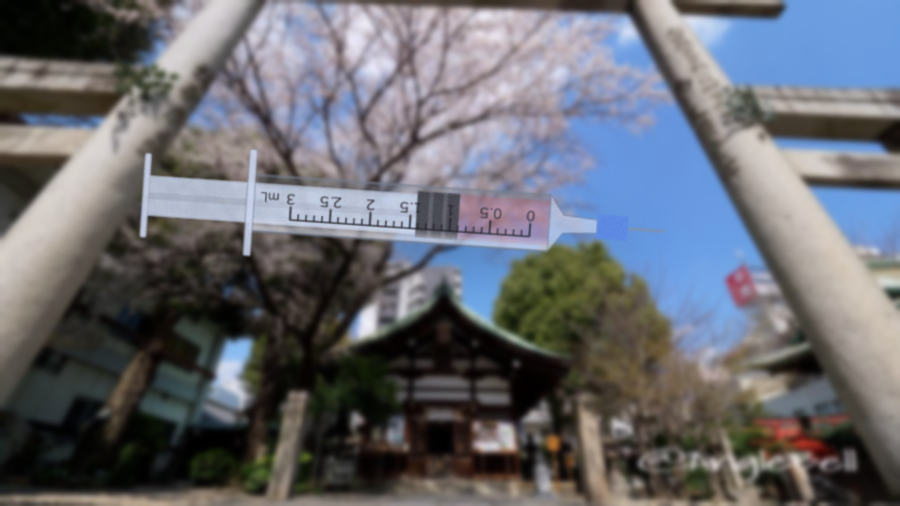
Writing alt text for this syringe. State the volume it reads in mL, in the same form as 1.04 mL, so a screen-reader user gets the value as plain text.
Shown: 0.9 mL
